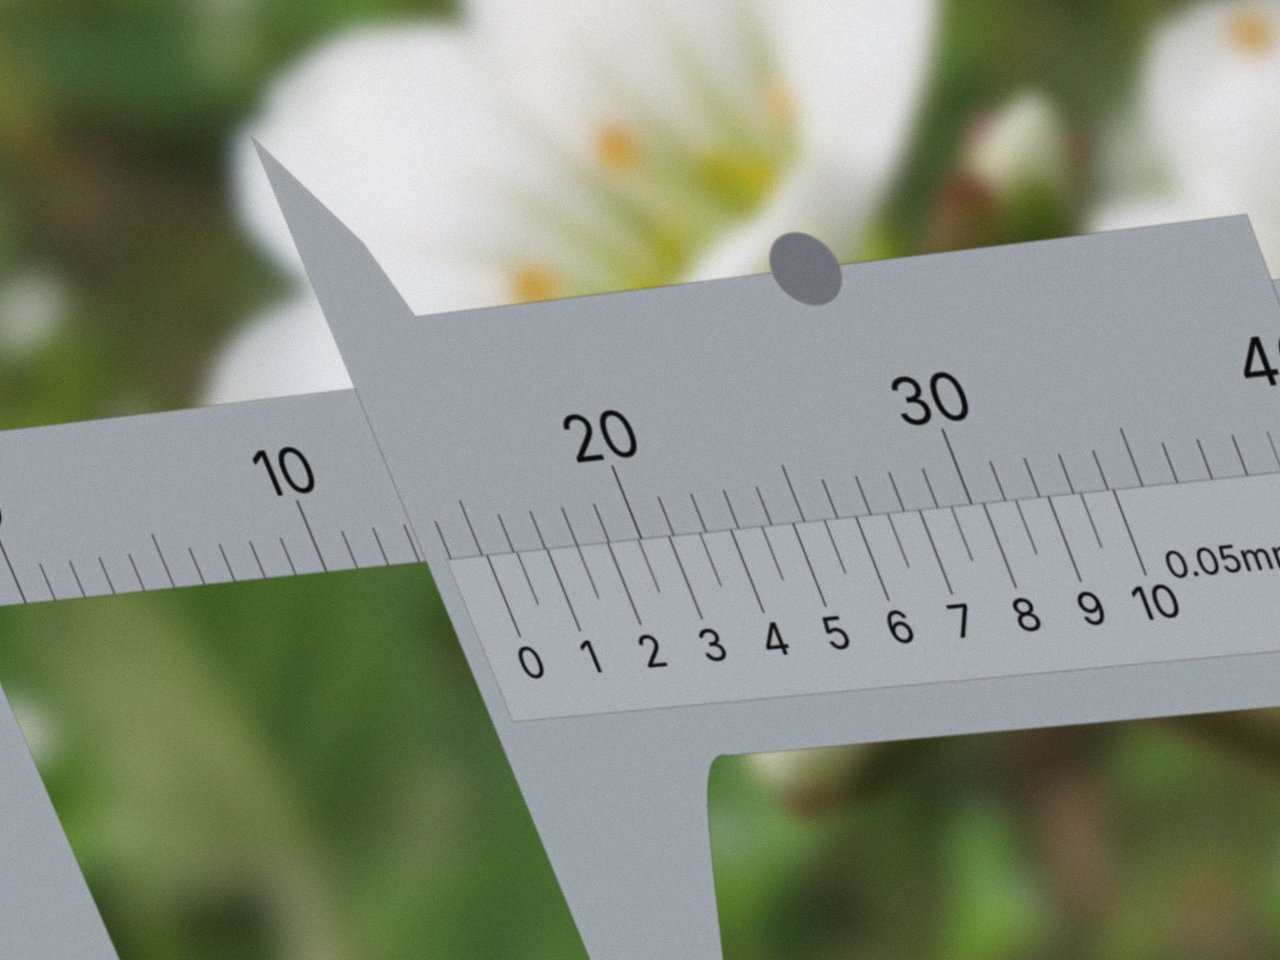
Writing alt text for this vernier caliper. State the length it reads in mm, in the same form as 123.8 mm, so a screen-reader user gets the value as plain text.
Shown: 15.15 mm
